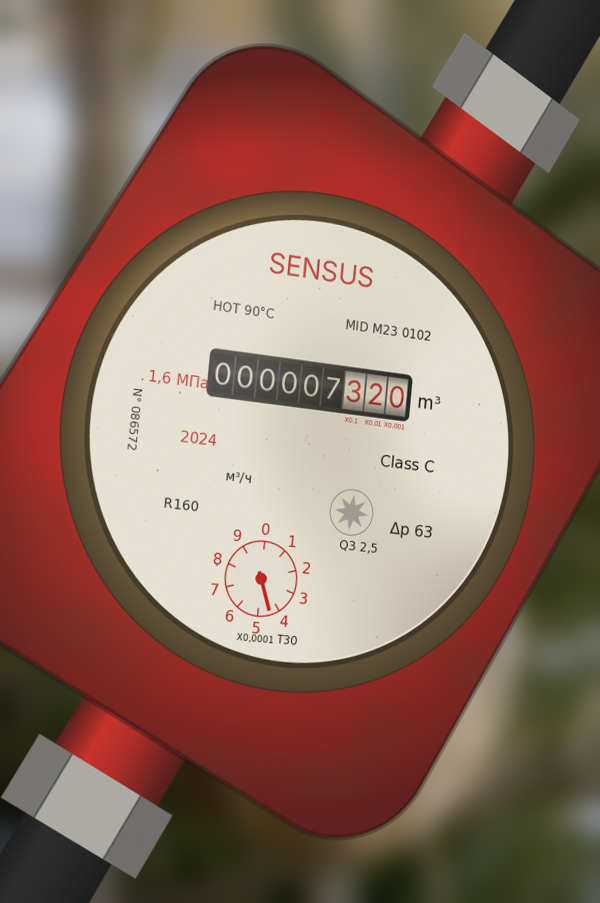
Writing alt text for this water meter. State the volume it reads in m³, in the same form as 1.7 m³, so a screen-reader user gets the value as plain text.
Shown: 7.3204 m³
